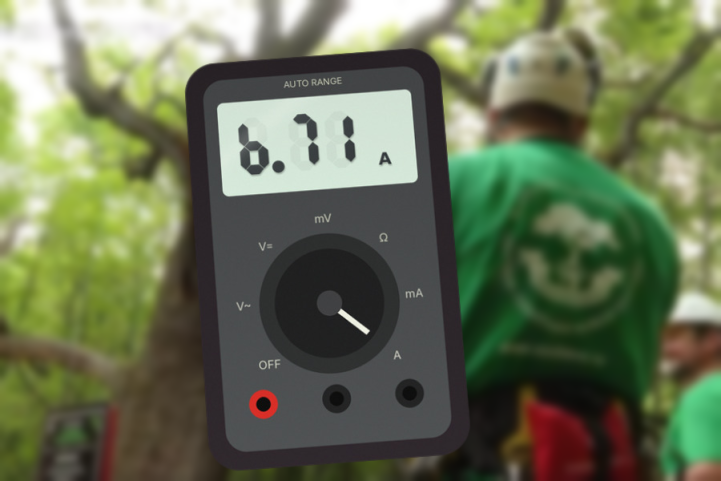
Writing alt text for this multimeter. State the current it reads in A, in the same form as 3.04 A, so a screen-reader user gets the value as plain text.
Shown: 6.71 A
